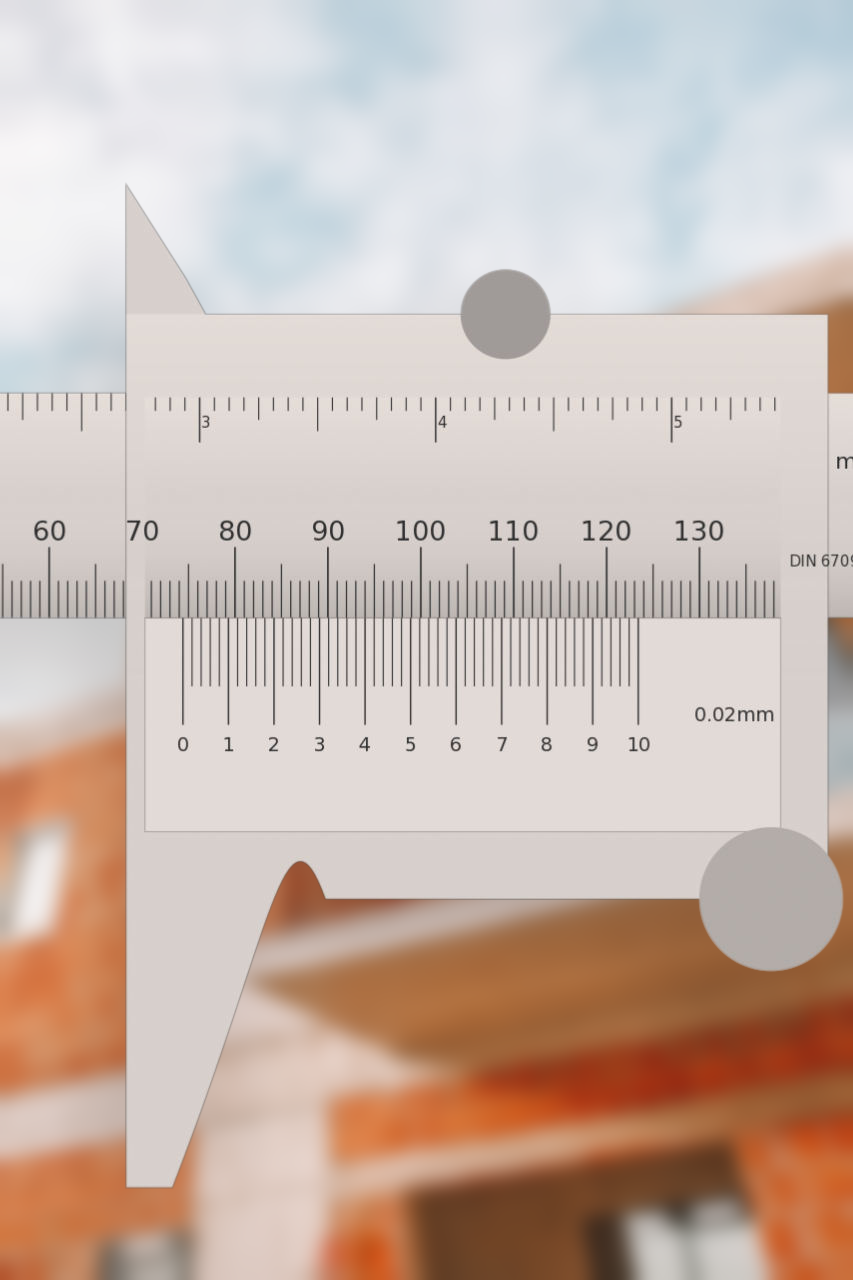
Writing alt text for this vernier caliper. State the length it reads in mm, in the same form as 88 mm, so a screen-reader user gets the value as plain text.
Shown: 74.4 mm
